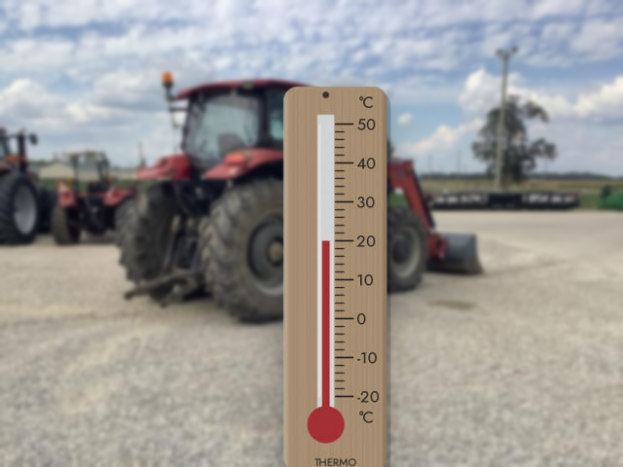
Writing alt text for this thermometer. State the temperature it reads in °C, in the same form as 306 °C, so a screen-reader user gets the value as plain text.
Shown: 20 °C
